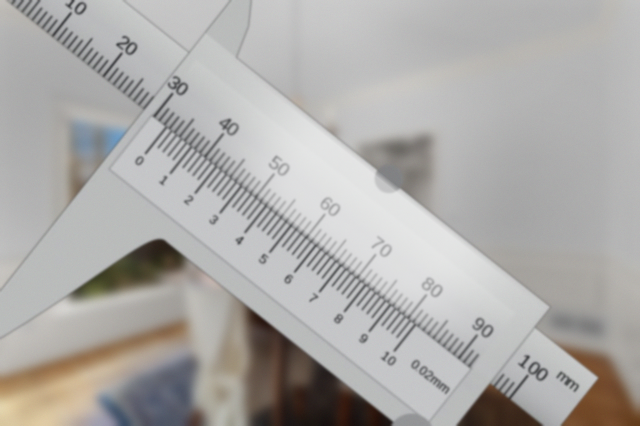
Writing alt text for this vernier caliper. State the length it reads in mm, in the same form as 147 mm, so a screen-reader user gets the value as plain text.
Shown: 32.5 mm
